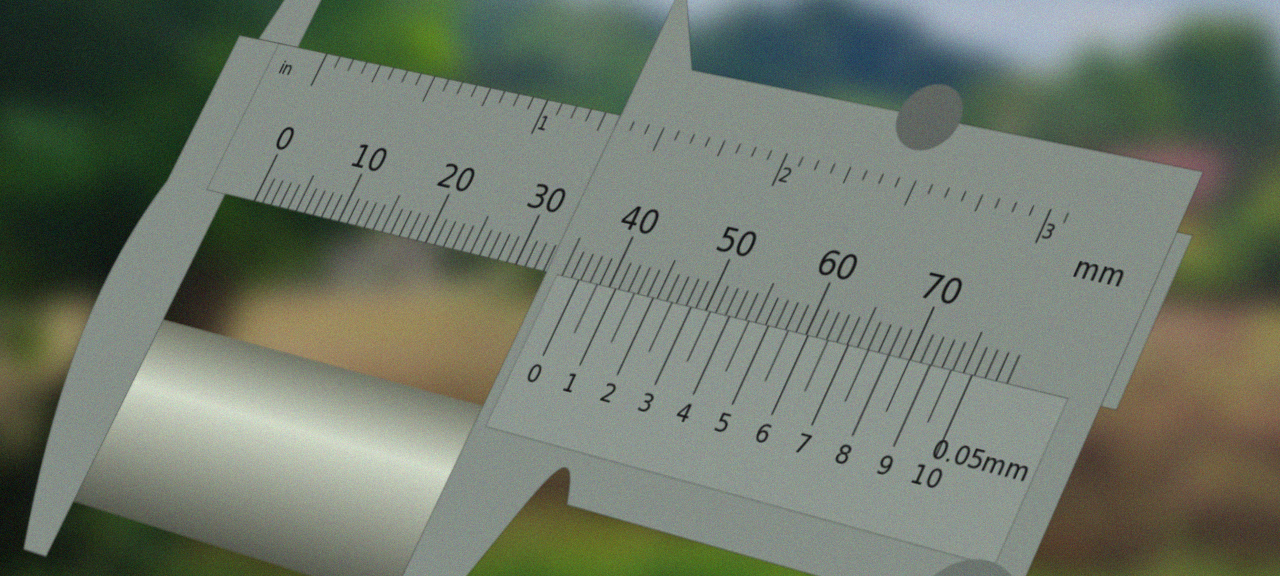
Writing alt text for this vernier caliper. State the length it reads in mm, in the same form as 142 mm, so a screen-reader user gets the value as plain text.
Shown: 36.8 mm
